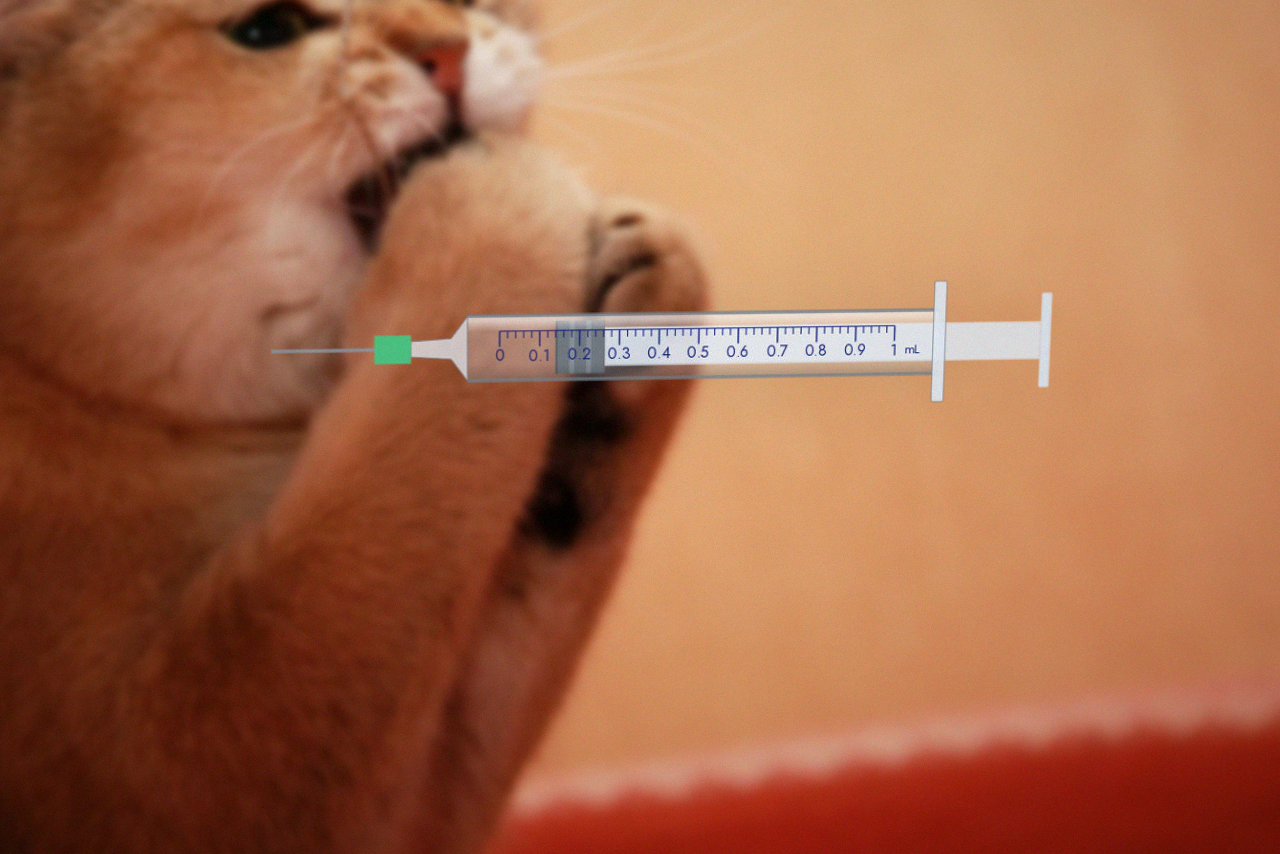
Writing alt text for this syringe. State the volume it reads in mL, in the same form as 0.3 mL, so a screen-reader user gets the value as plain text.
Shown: 0.14 mL
